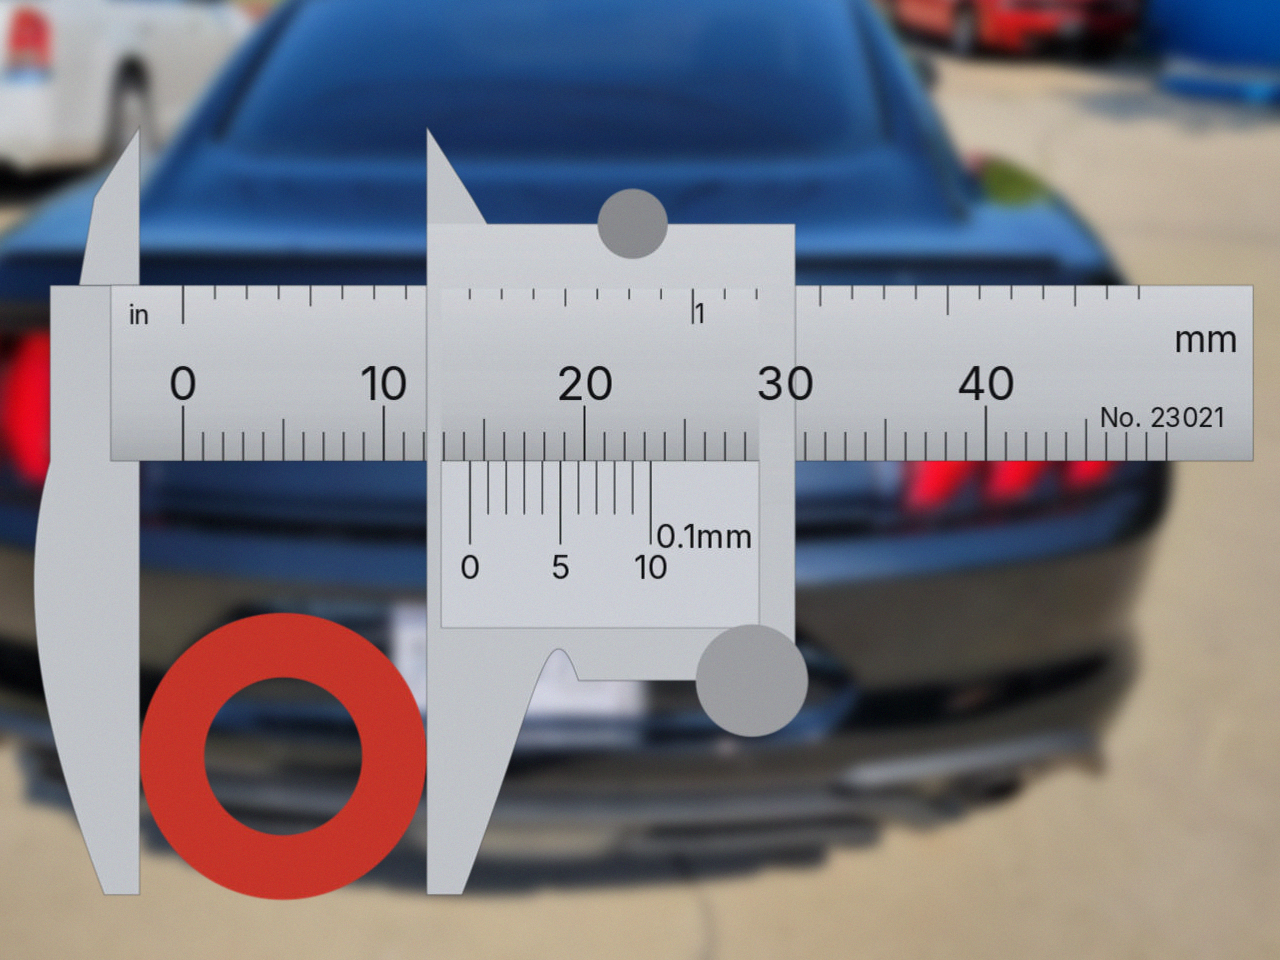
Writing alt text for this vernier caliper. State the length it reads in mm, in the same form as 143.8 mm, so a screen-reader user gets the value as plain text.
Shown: 14.3 mm
